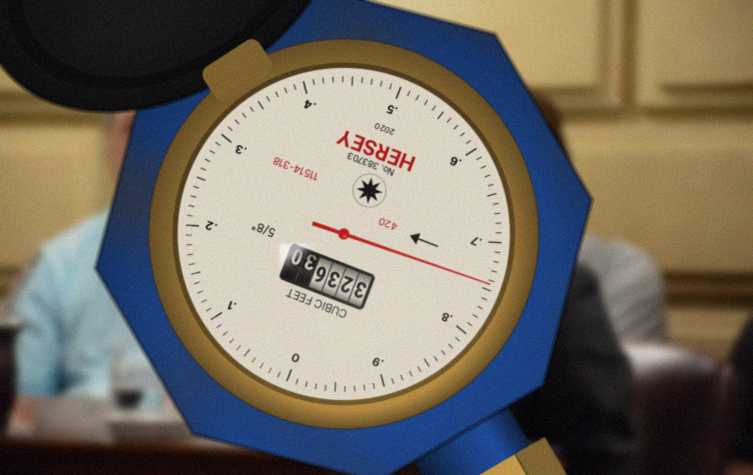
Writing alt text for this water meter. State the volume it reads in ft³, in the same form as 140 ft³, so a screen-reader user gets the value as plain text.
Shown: 323629.74 ft³
